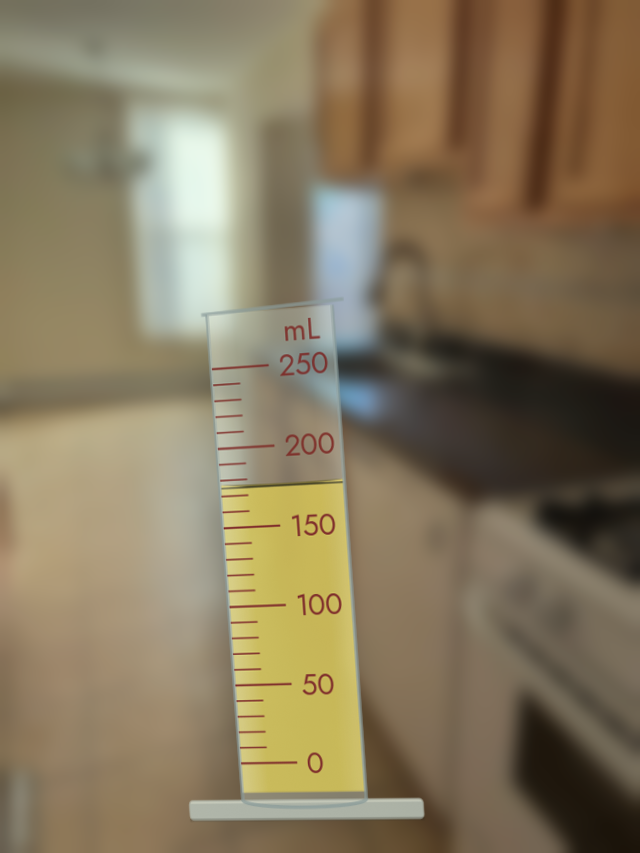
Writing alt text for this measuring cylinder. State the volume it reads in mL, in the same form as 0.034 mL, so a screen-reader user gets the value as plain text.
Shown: 175 mL
